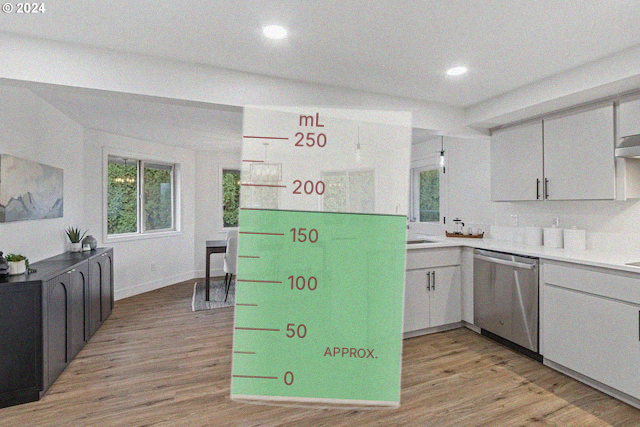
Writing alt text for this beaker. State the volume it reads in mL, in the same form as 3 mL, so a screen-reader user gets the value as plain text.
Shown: 175 mL
